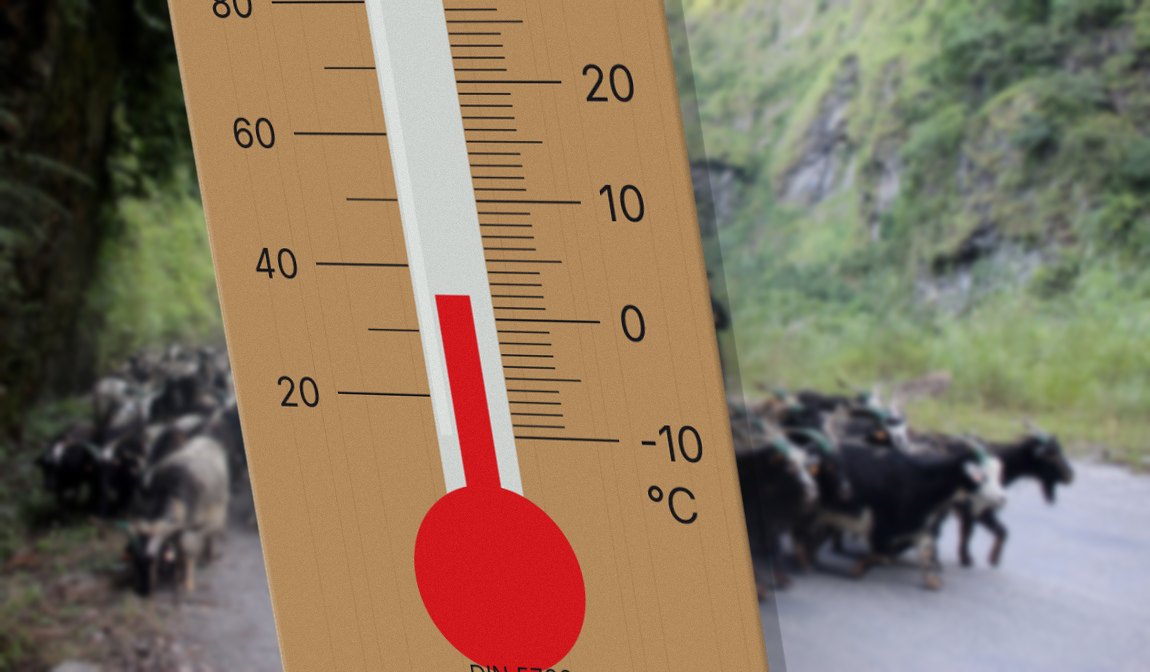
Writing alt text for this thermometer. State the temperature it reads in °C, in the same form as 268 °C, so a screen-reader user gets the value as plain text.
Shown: 2 °C
